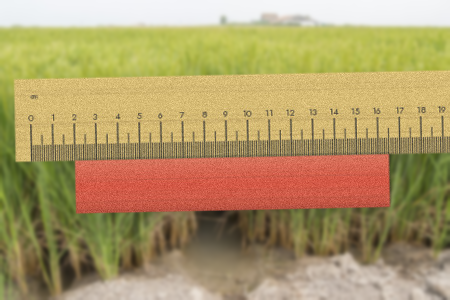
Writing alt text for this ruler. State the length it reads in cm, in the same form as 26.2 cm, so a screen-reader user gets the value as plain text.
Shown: 14.5 cm
